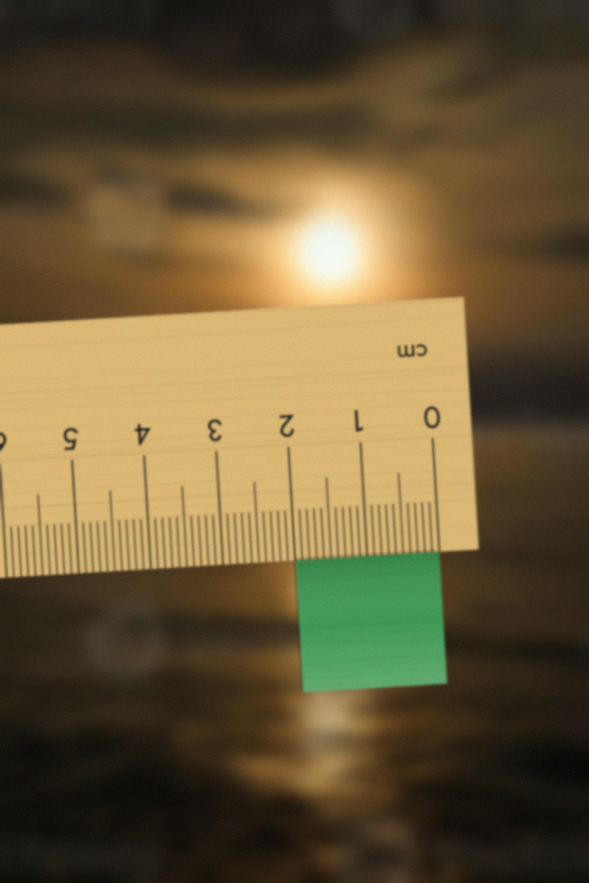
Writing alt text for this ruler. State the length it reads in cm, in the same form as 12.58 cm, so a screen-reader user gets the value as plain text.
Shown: 2 cm
